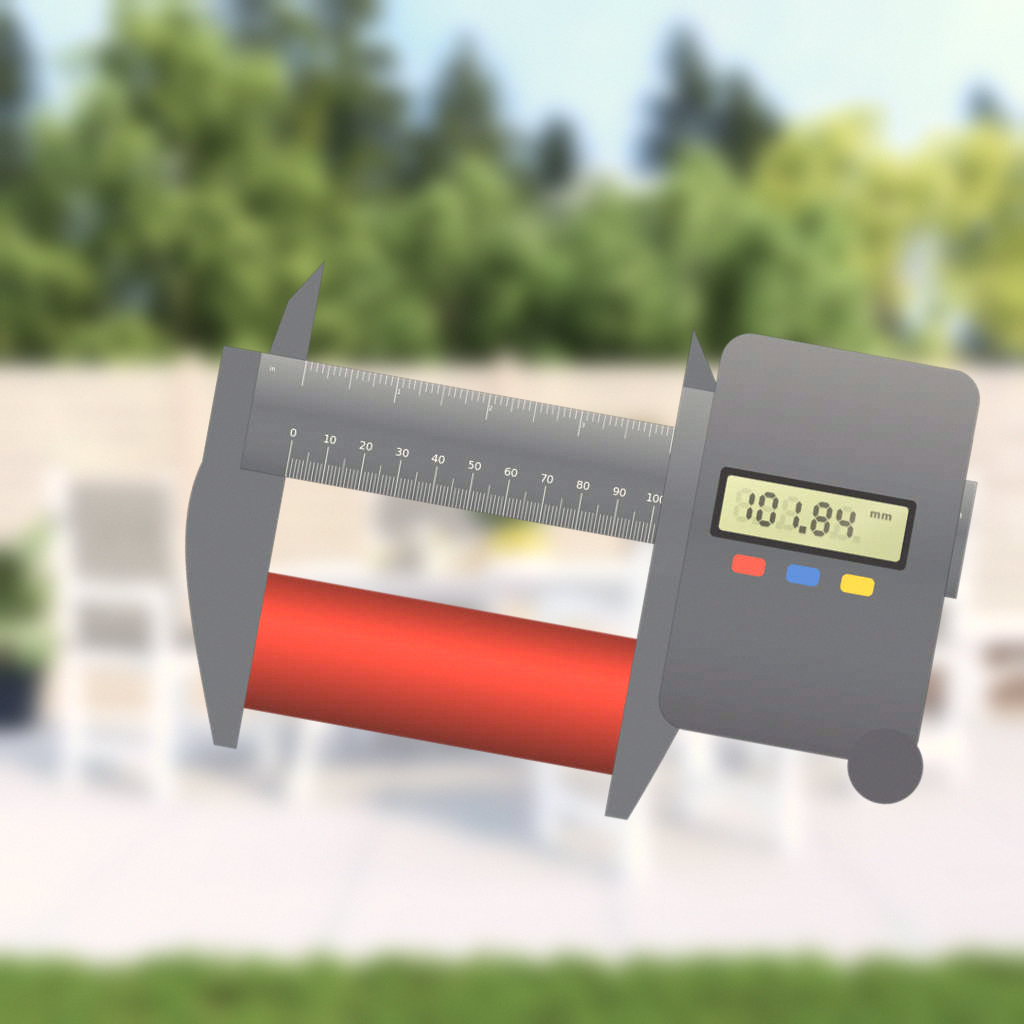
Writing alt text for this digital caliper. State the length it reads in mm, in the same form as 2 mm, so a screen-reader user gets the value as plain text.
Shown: 101.84 mm
